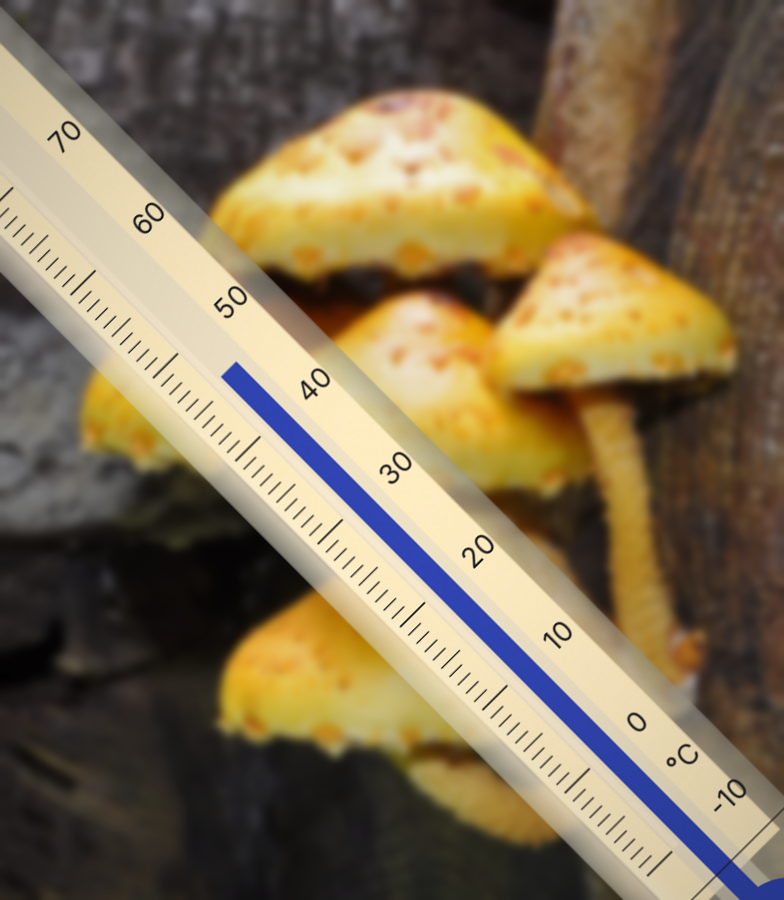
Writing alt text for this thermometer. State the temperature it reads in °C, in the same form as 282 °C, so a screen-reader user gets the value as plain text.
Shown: 46 °C
